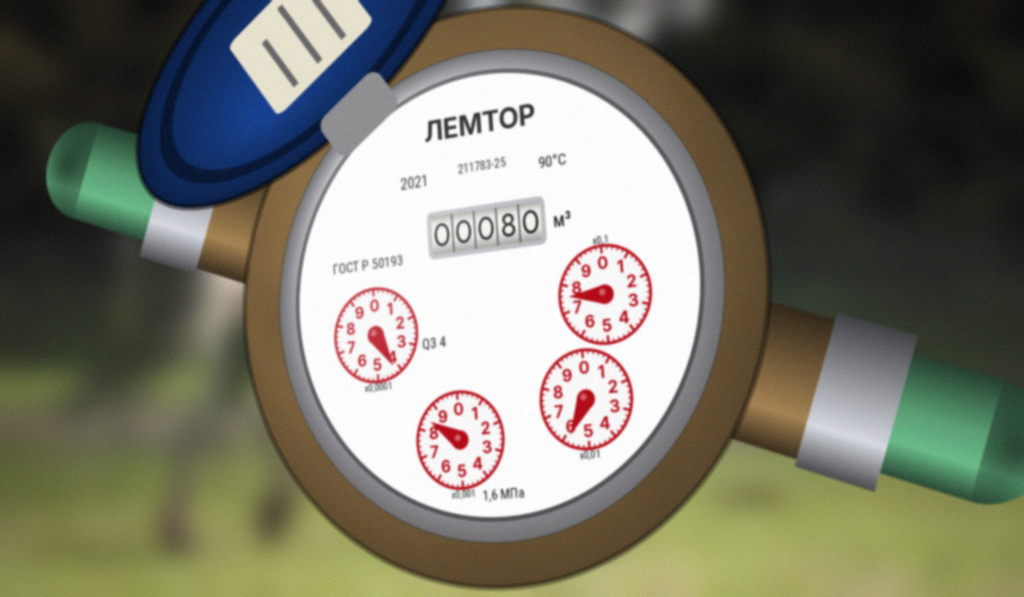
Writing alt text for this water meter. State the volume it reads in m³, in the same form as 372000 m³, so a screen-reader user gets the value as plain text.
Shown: 80.7584 m³
